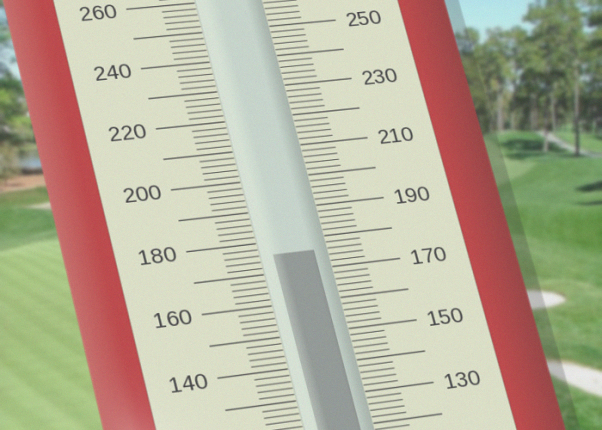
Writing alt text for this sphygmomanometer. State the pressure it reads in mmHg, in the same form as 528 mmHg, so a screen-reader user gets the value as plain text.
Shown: 176 mmHg
